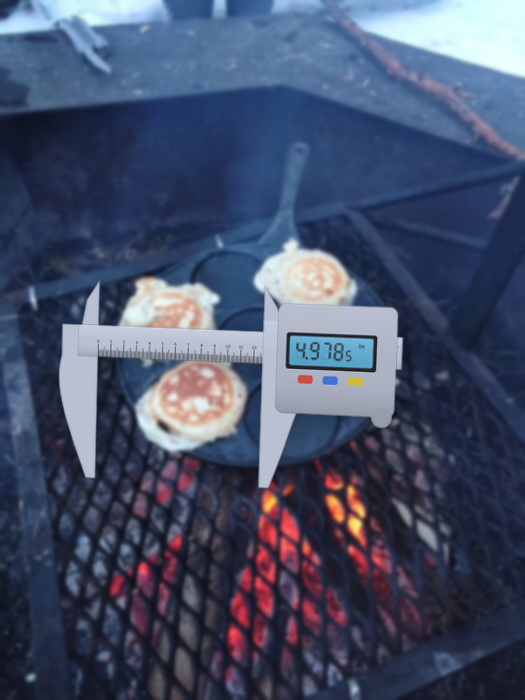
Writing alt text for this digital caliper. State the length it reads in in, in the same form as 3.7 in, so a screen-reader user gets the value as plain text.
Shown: 4.9785 in
